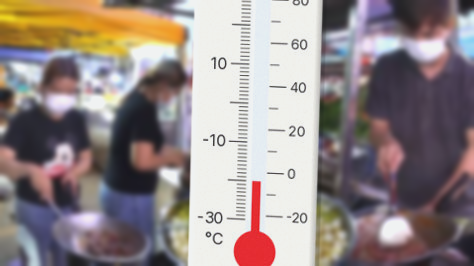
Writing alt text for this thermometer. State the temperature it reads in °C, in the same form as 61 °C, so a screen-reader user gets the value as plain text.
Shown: -20 °C
